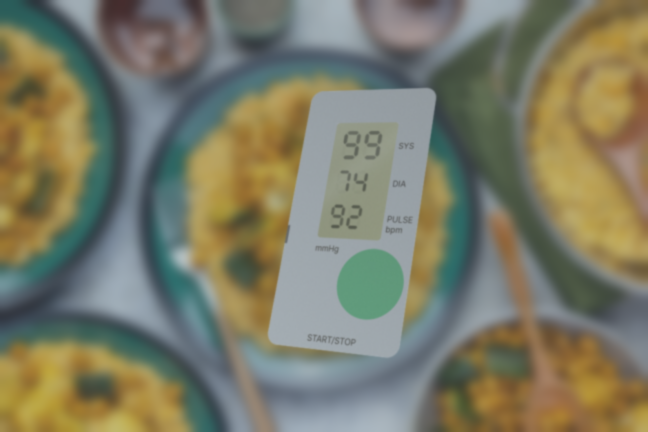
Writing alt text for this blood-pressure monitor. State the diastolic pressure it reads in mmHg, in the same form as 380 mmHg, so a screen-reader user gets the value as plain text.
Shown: 74 mmHg
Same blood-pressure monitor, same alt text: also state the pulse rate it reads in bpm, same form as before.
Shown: 92 bpm
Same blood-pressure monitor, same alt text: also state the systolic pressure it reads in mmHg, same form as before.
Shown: 99 mmHg
